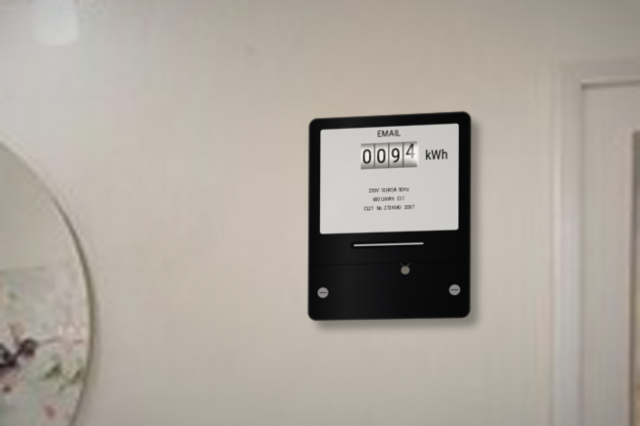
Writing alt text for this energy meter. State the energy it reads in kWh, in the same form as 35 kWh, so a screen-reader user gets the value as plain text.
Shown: 94 kWh
